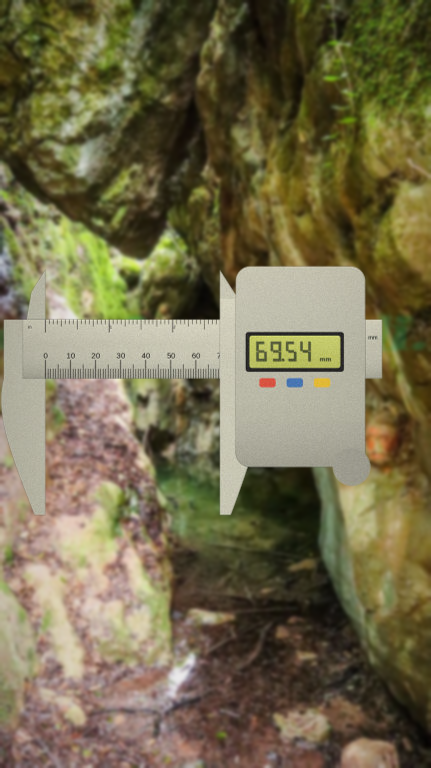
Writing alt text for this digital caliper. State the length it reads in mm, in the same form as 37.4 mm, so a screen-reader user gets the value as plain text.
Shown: 69.54 mm
